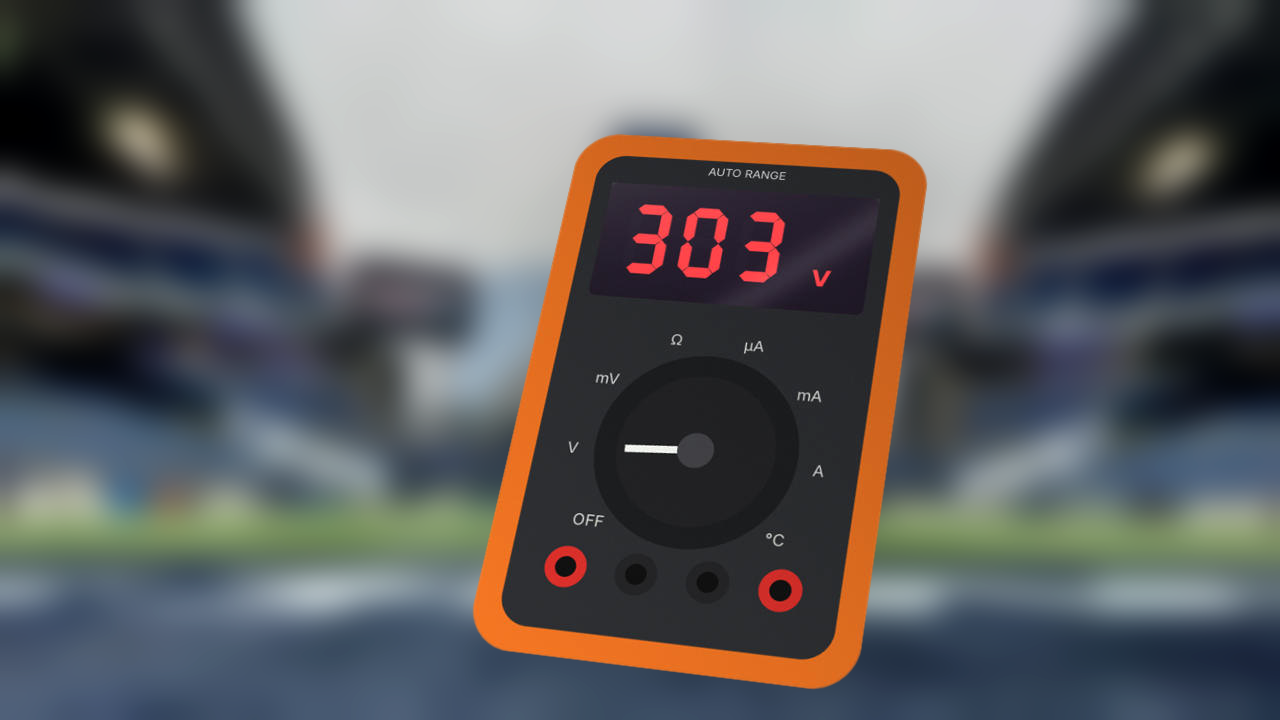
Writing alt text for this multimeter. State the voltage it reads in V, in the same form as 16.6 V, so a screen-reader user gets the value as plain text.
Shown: 303 V
